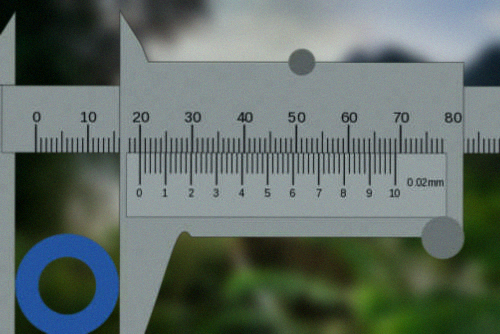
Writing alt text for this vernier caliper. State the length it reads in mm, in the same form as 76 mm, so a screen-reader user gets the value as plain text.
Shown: 20.0 mm
